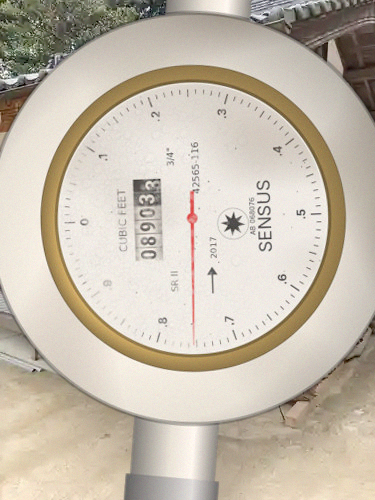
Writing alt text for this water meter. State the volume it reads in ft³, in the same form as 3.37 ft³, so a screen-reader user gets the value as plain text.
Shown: 89032.75 ft³
